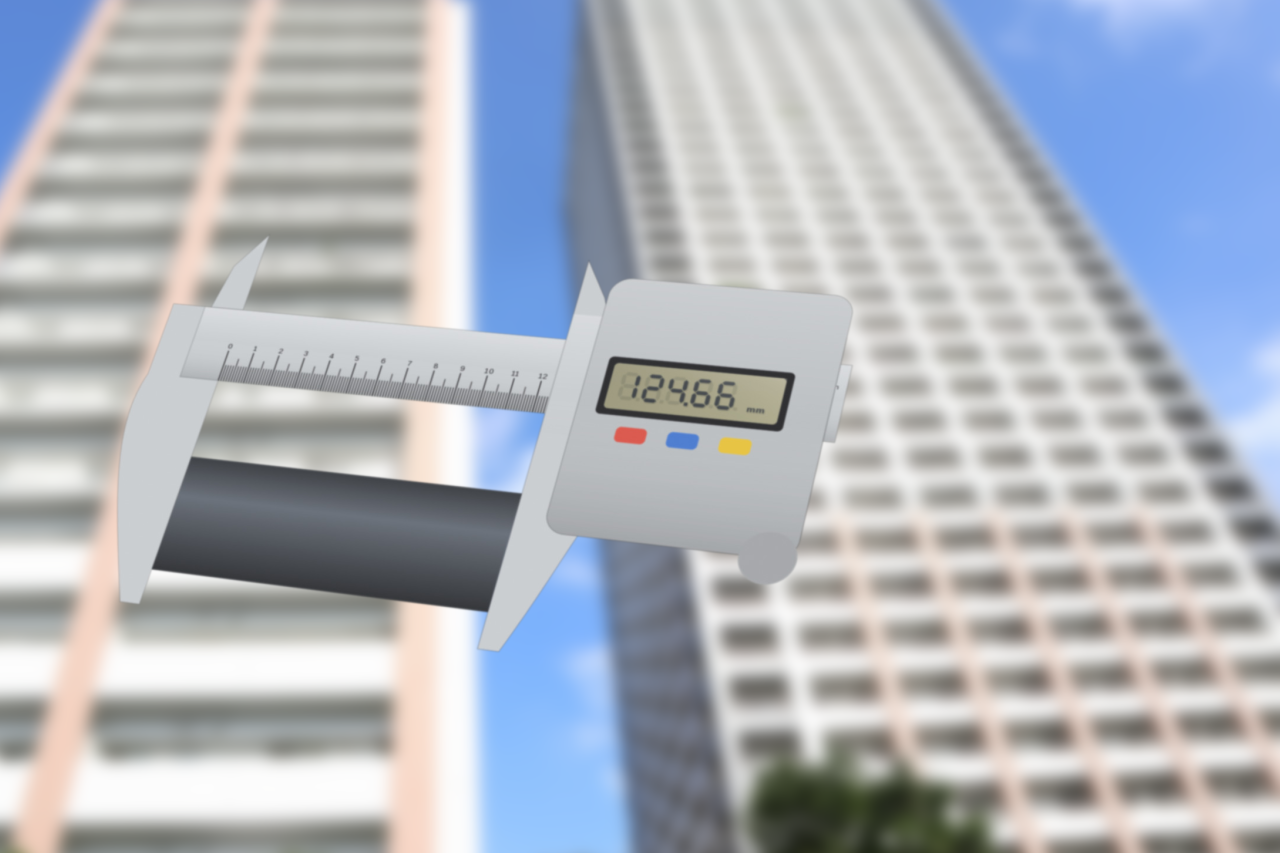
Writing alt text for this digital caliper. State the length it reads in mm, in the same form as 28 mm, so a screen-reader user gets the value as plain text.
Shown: 124.66 mm
